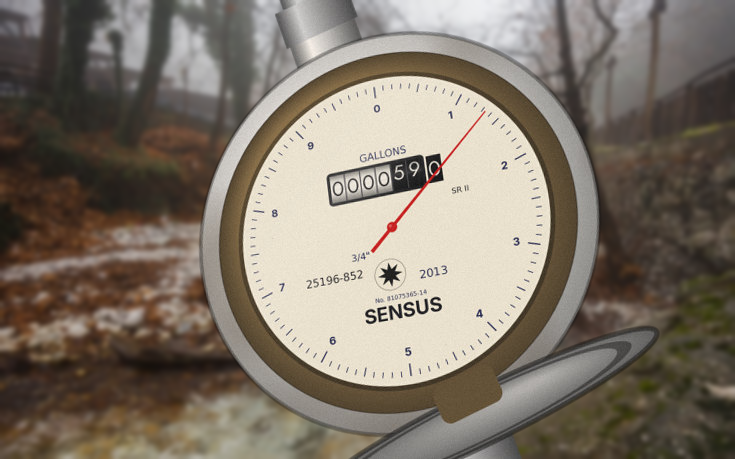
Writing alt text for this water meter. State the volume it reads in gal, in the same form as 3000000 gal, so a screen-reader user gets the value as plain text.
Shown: 591.3 gal
